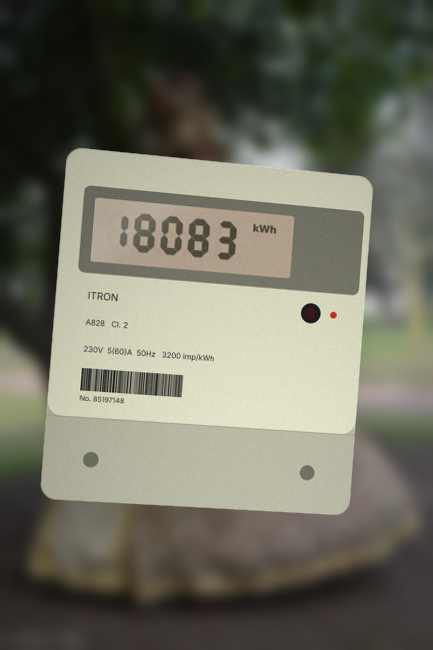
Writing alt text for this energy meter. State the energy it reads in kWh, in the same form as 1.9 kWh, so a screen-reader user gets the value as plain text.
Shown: 18083 kWh
